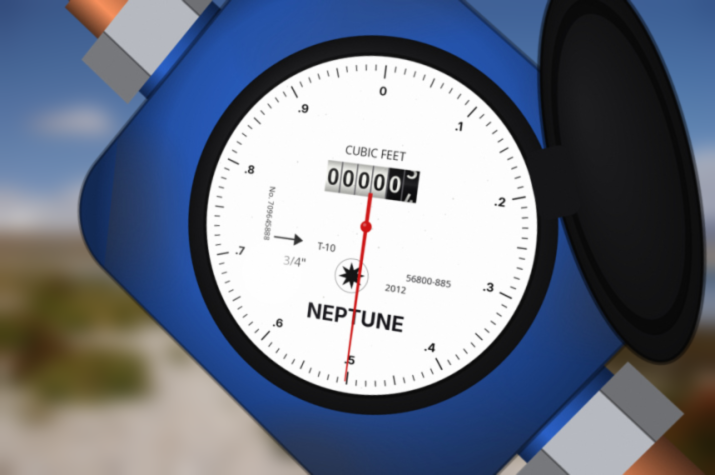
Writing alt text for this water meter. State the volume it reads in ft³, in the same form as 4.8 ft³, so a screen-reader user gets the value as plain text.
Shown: 3.50 ft³
